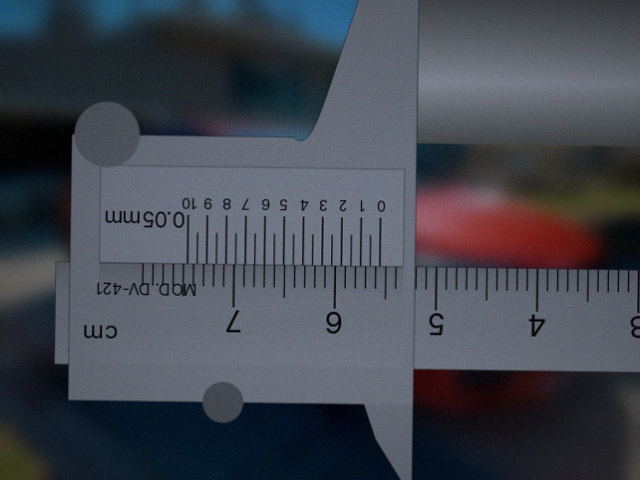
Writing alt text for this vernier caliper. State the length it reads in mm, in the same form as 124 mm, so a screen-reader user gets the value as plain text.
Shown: 55.6 mm
